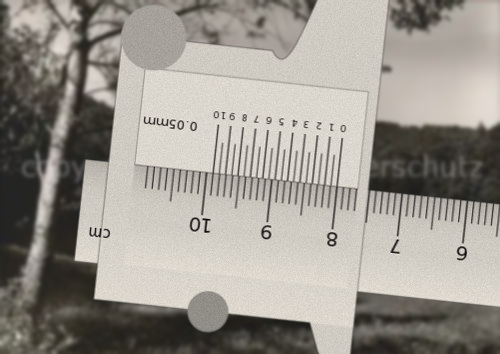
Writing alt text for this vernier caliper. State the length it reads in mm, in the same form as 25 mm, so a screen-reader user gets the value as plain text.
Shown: 80.0 mm
